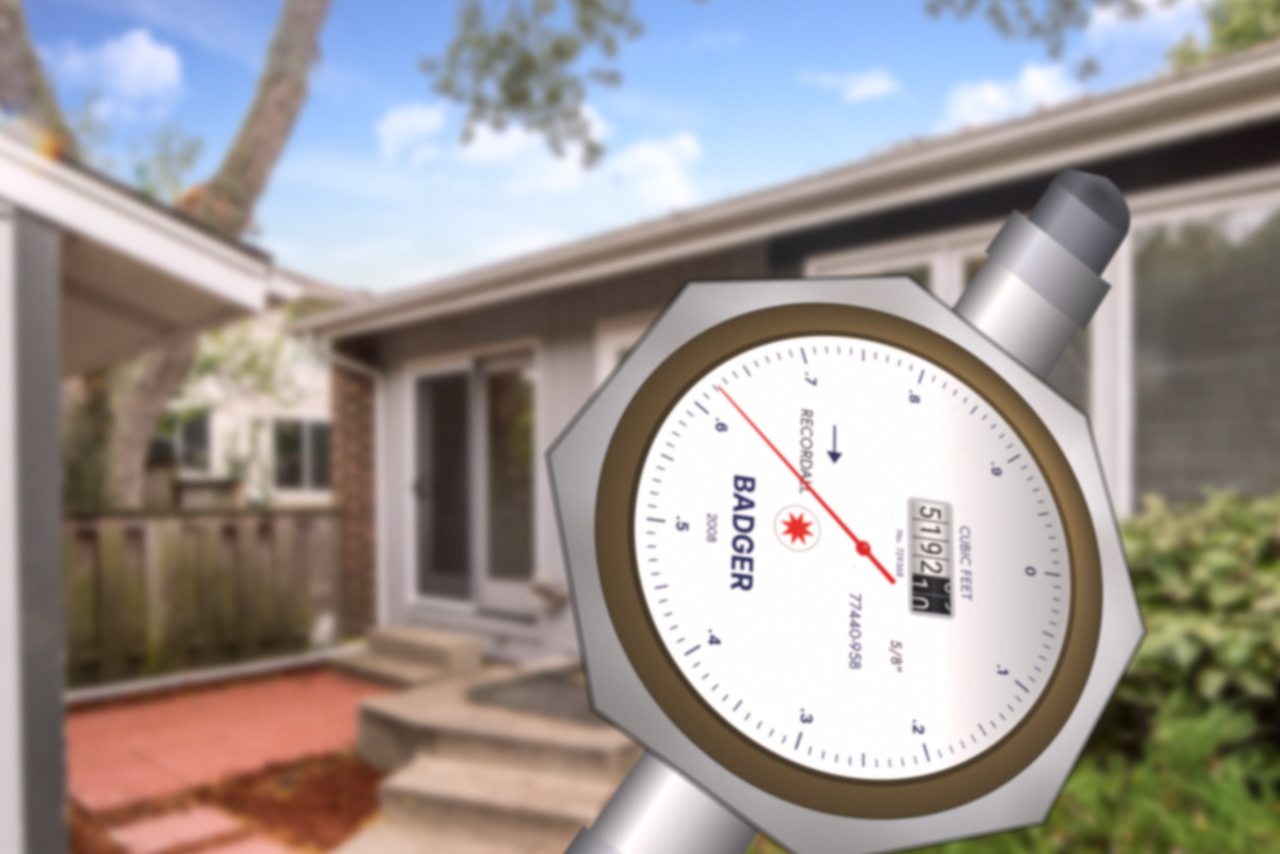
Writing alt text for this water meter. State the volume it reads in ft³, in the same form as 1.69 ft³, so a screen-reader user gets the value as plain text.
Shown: 519209.62 ft³
